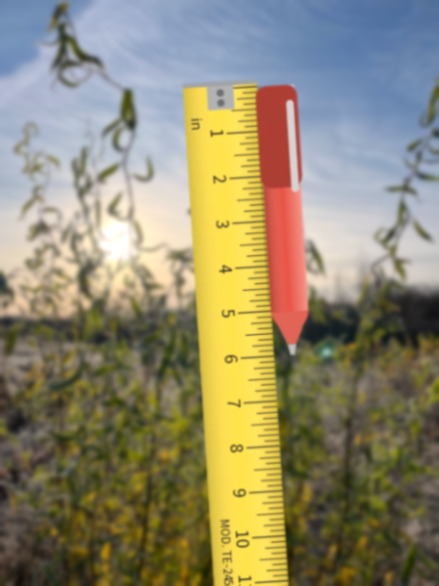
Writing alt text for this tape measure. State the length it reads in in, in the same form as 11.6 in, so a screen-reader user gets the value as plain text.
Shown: 6 in
